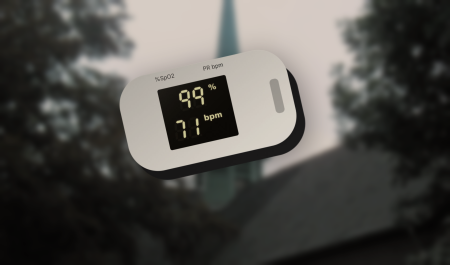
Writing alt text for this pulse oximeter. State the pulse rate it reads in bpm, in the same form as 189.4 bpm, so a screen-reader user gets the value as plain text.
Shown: 71 bpm
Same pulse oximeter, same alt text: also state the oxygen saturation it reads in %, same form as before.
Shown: 99 %
